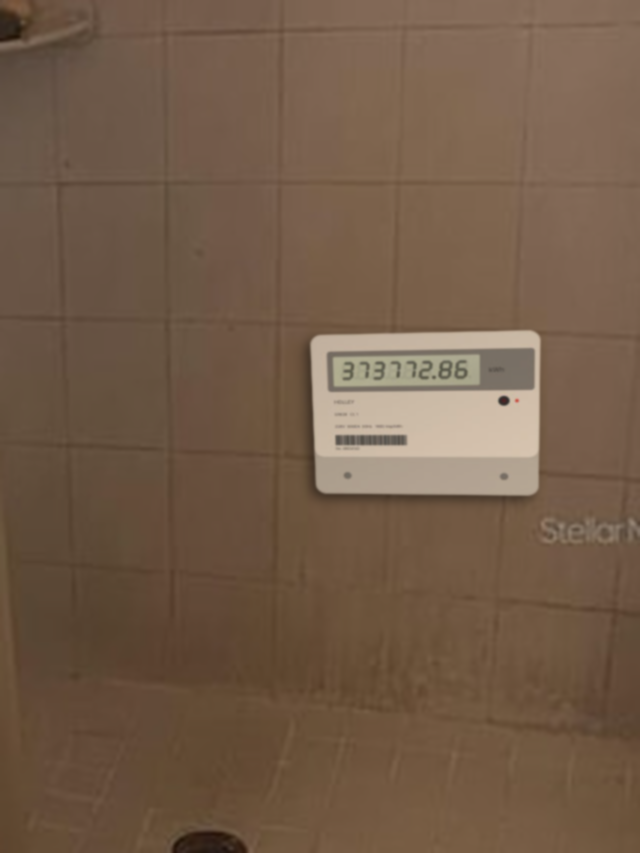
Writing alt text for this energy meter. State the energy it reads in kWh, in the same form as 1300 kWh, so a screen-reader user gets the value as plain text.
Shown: 373772.86 kWh
